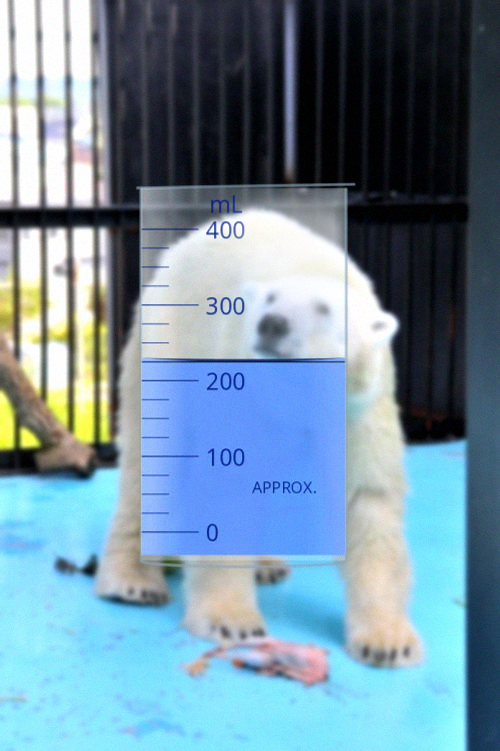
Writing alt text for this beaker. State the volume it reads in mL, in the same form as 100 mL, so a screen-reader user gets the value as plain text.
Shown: 225 mL
